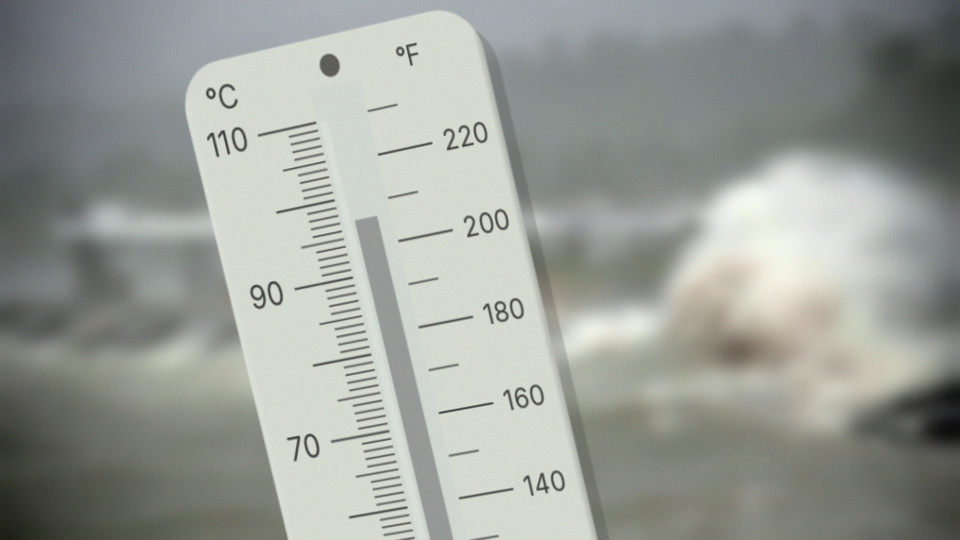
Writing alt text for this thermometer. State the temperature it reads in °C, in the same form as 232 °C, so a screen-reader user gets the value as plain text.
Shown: 97 °C
